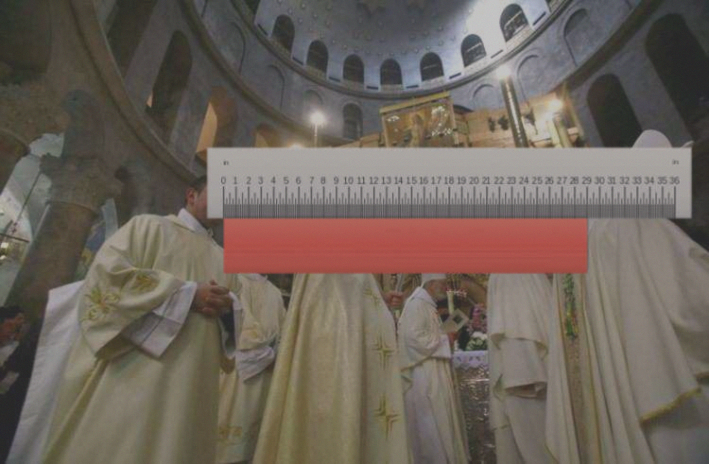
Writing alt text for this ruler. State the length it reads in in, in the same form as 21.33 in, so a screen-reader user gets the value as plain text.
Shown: 29 in
